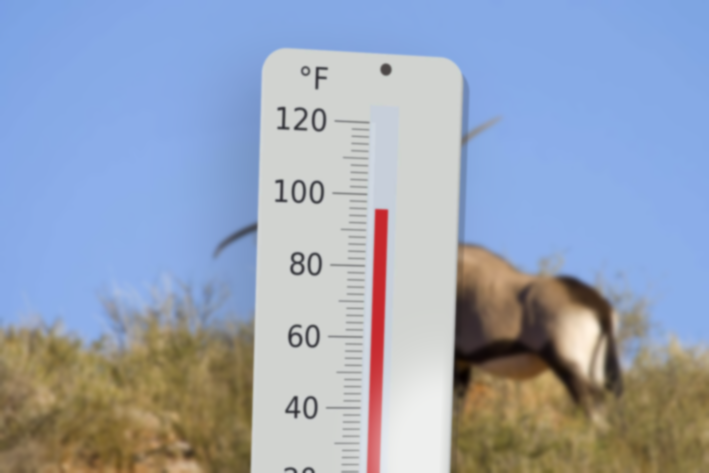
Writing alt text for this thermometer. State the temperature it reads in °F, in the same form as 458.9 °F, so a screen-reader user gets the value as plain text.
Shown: 96 °F
